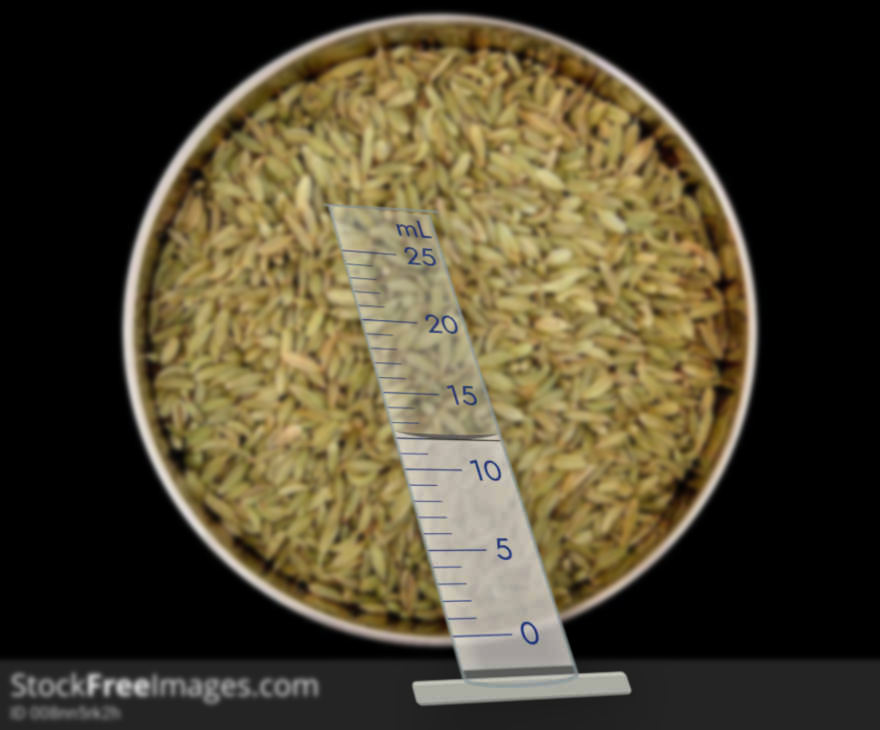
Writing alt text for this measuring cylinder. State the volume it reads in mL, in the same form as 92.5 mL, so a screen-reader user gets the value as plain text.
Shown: 12 mL
